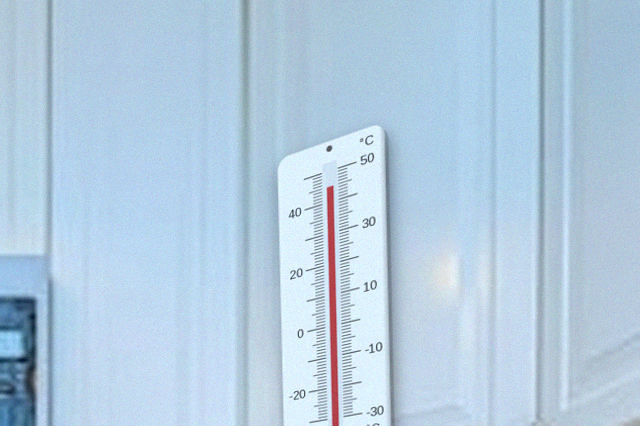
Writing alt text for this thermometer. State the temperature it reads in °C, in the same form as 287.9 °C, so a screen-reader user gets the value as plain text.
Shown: 45 °C
